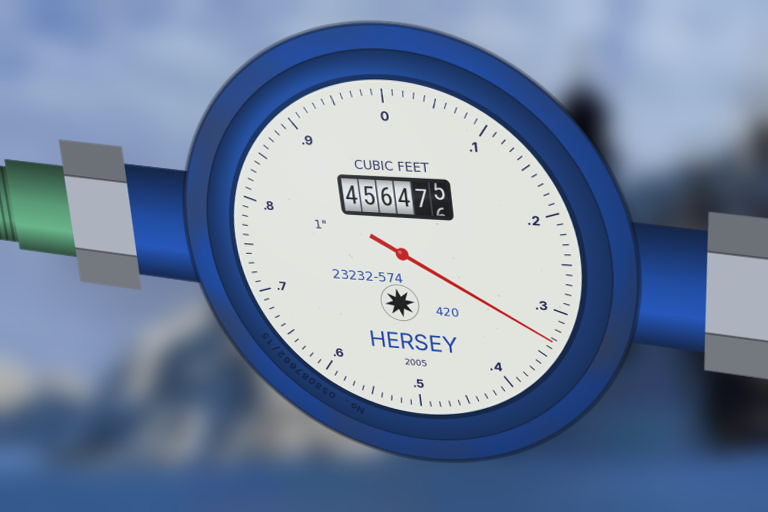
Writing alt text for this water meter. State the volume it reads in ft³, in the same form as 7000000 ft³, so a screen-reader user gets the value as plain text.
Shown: 456475.33 ft³
